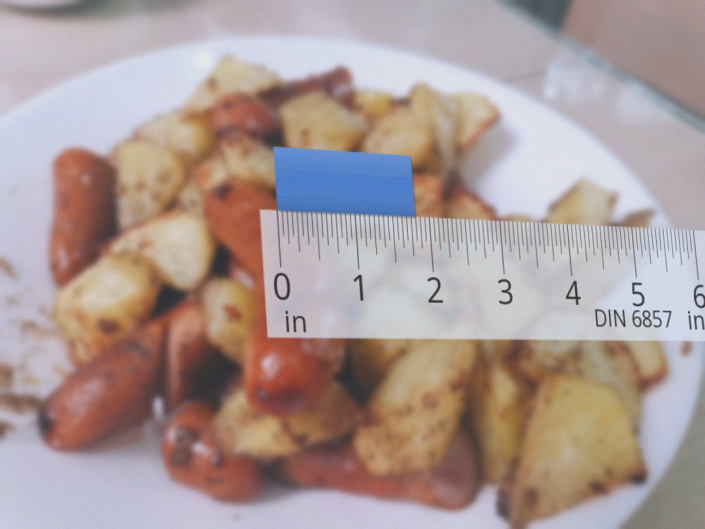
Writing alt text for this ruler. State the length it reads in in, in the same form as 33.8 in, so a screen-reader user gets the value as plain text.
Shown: 1.8125 in
